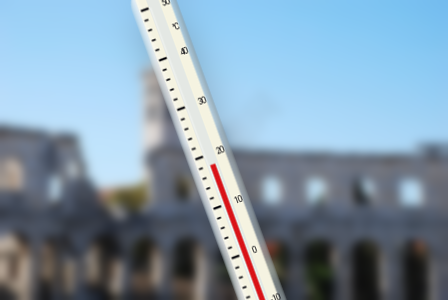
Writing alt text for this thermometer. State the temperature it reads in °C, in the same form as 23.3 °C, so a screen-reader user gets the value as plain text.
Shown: 18 °C
